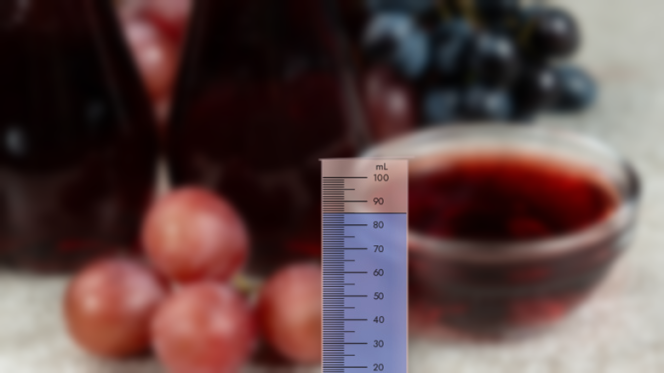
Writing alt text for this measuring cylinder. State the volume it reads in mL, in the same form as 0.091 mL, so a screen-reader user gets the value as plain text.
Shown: 85 mL
